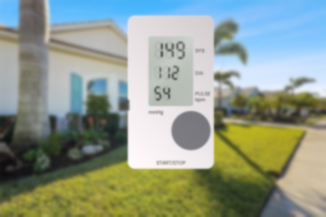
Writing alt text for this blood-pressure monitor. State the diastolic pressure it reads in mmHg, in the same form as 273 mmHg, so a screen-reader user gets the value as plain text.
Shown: 112 mmHg
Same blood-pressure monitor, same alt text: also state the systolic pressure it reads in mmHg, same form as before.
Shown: 149 mmHg
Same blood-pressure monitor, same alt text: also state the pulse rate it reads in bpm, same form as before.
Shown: 54 bpm
